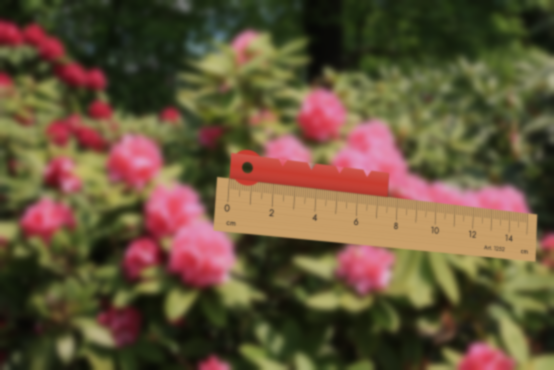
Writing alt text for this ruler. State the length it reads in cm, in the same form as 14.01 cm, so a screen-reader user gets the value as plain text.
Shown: 7.5 cm
